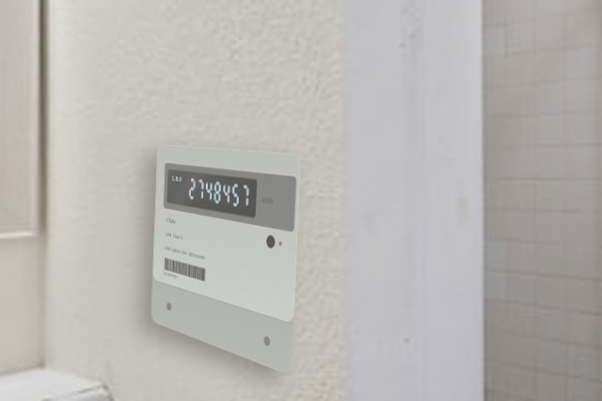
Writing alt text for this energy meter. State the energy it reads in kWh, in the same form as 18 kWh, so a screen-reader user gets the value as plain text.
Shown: 2748457 kWh
